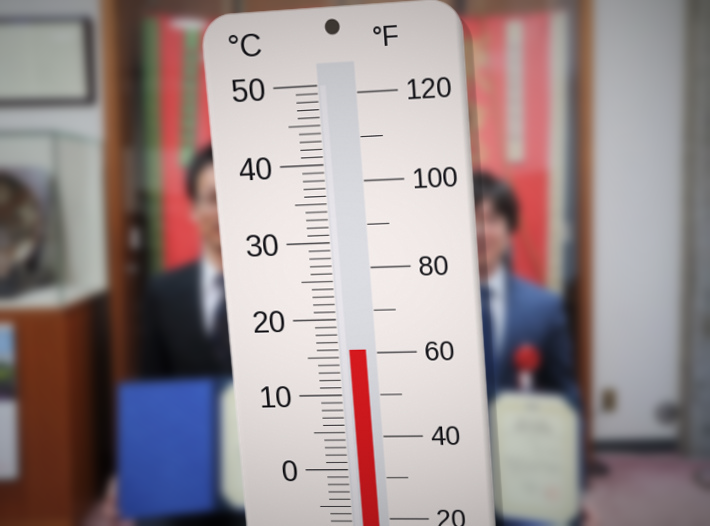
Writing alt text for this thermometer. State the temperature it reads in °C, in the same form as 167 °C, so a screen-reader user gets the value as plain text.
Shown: 16 °C
